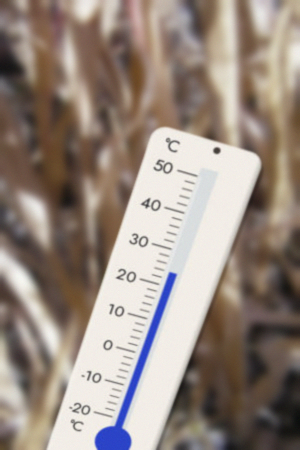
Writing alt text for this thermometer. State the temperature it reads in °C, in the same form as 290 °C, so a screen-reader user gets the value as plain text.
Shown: 24 °C
